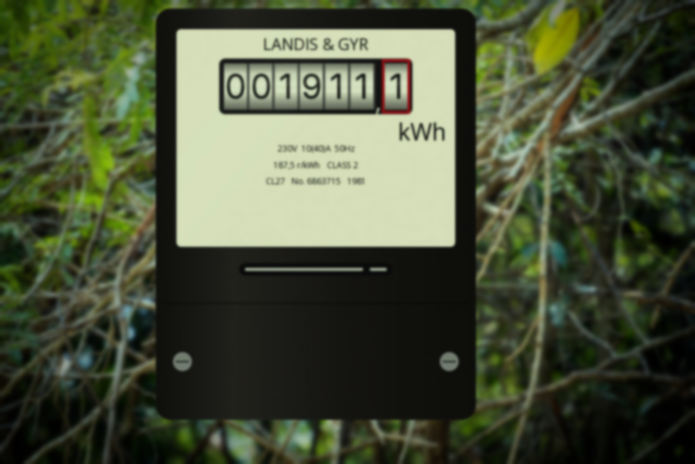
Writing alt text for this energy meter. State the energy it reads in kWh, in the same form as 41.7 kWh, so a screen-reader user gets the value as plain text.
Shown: 1911.1 kWh
